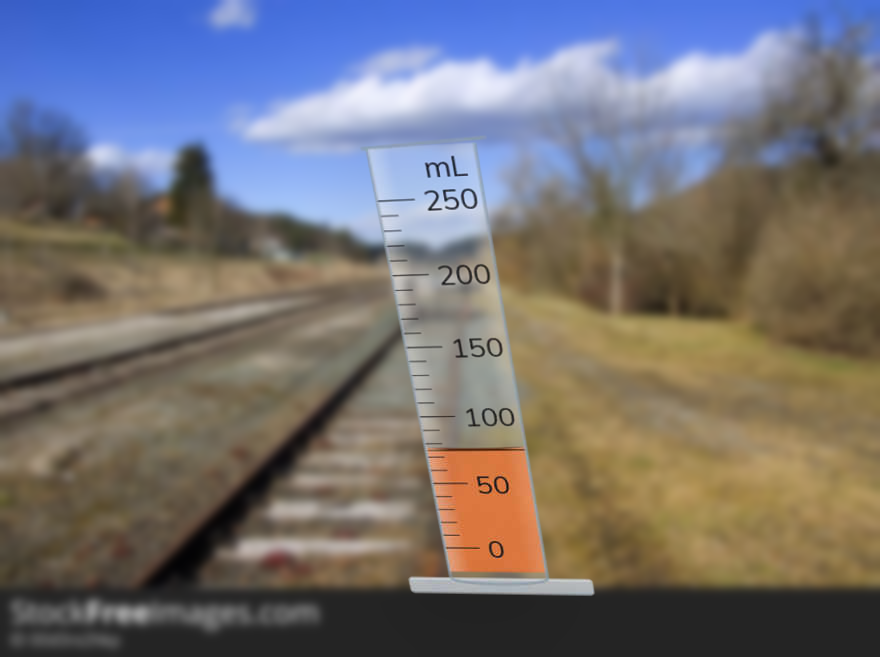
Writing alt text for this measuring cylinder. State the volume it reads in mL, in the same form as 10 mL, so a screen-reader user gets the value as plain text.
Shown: 75 mL
